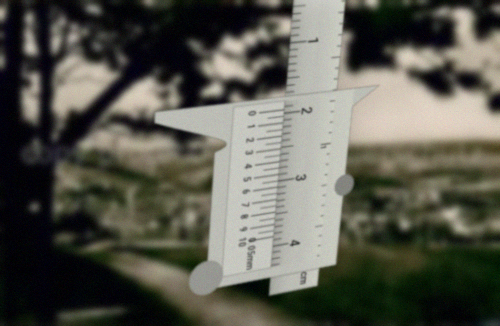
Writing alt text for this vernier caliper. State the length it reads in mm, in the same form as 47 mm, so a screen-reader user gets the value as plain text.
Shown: 19.5 mm
